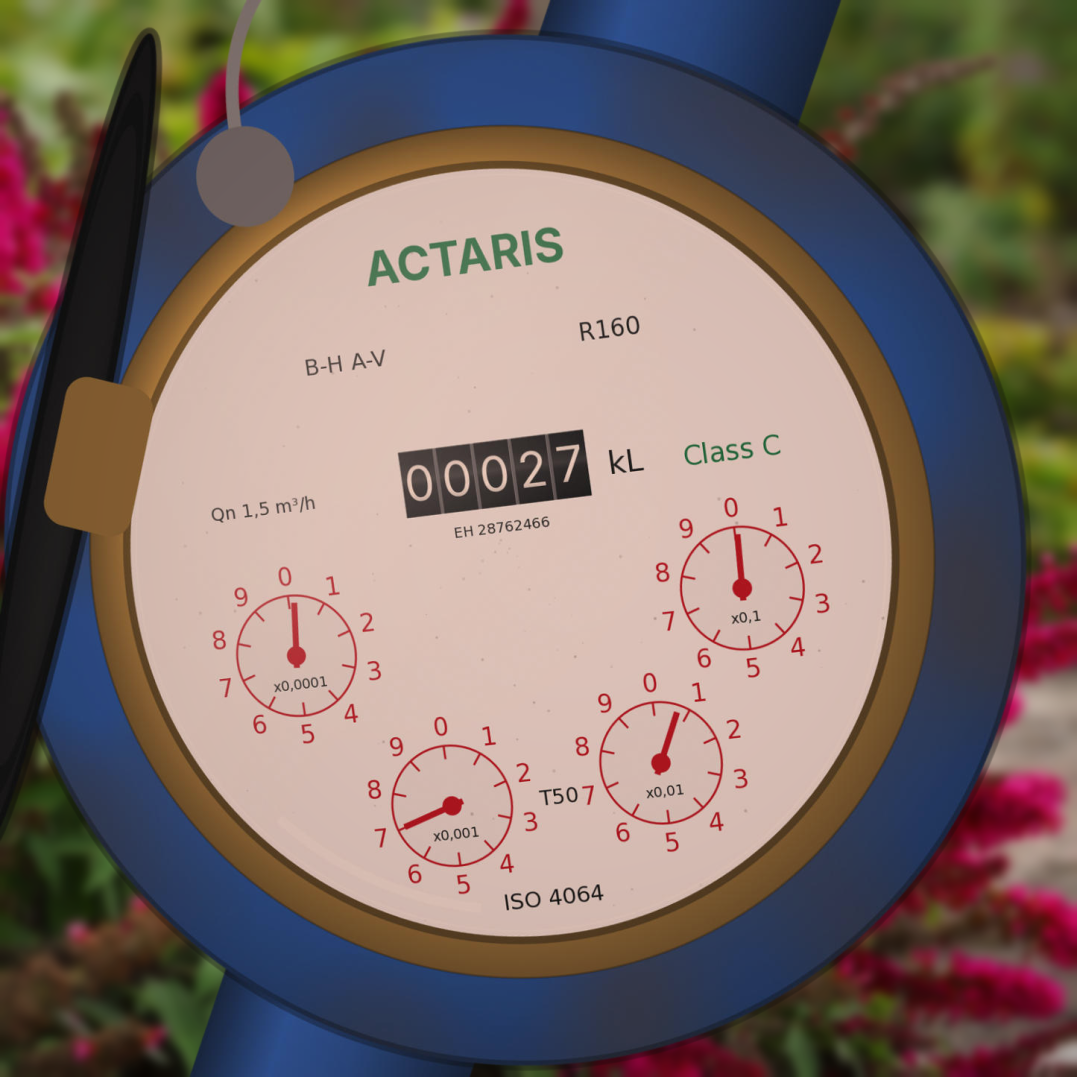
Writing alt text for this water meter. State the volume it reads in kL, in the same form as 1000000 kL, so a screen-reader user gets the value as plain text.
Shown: 27.0070 kL
